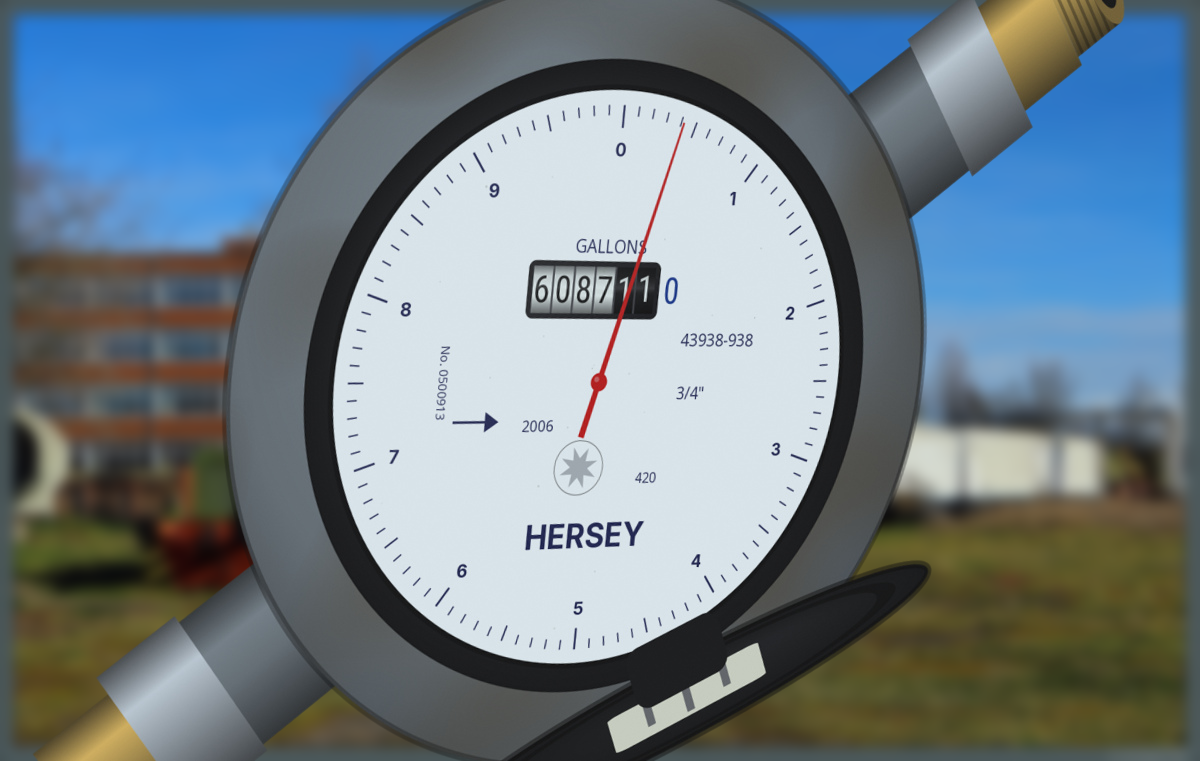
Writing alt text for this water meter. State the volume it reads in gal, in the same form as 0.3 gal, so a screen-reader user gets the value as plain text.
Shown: 6087110.4 gal
